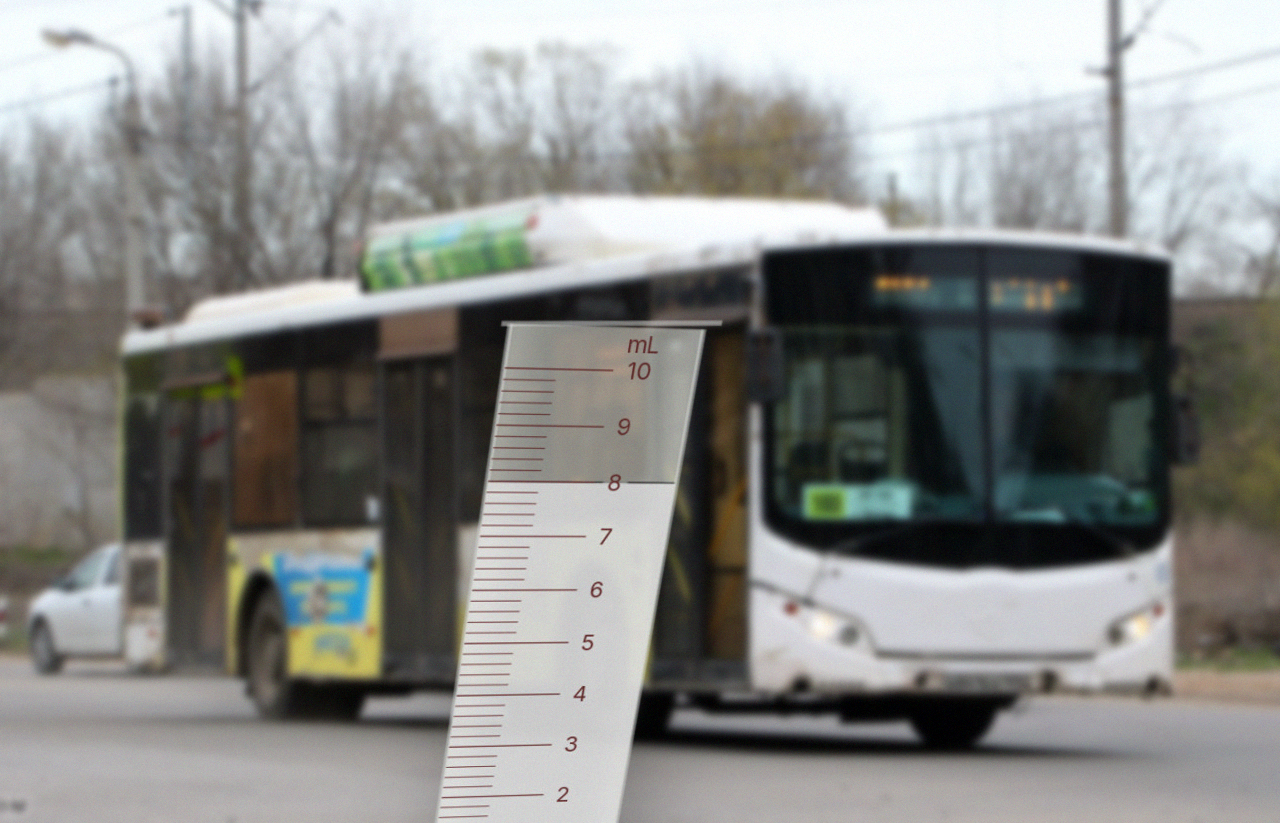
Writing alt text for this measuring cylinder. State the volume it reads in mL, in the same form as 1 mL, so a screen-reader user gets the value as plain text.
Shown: 8 mL
